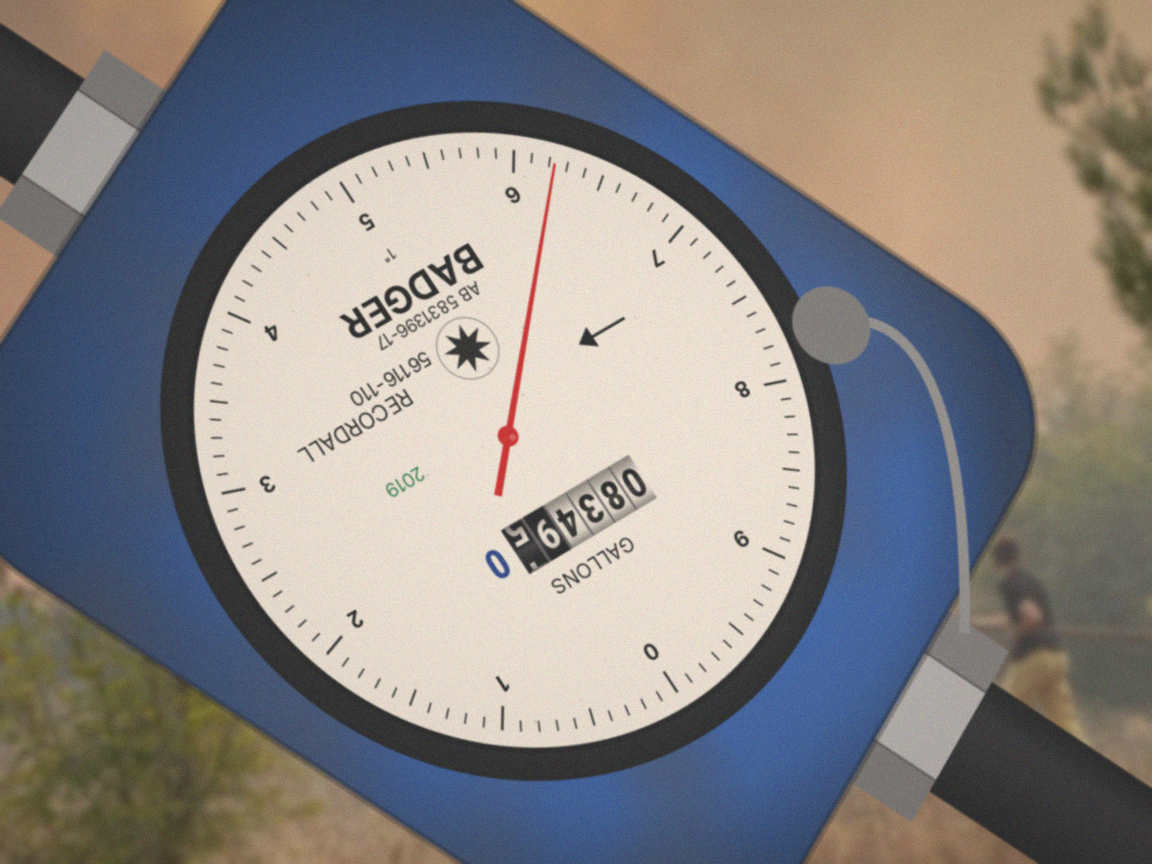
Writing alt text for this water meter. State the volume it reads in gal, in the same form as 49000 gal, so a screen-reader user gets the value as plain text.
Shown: 834946.2 gal
